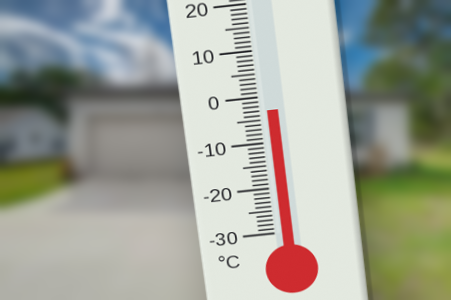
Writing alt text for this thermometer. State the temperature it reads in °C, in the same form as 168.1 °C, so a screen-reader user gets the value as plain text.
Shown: -3 °C
